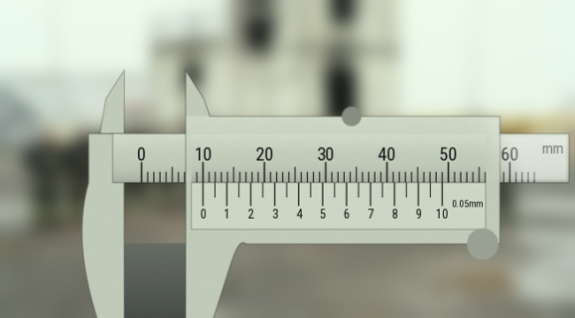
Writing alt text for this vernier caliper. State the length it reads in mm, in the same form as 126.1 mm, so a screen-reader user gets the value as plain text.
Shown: 10.0 mm
